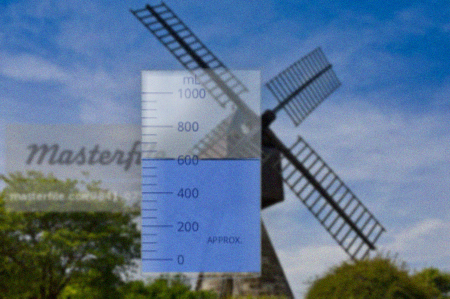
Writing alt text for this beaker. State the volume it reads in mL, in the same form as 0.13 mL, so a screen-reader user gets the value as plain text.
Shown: 600 mL
